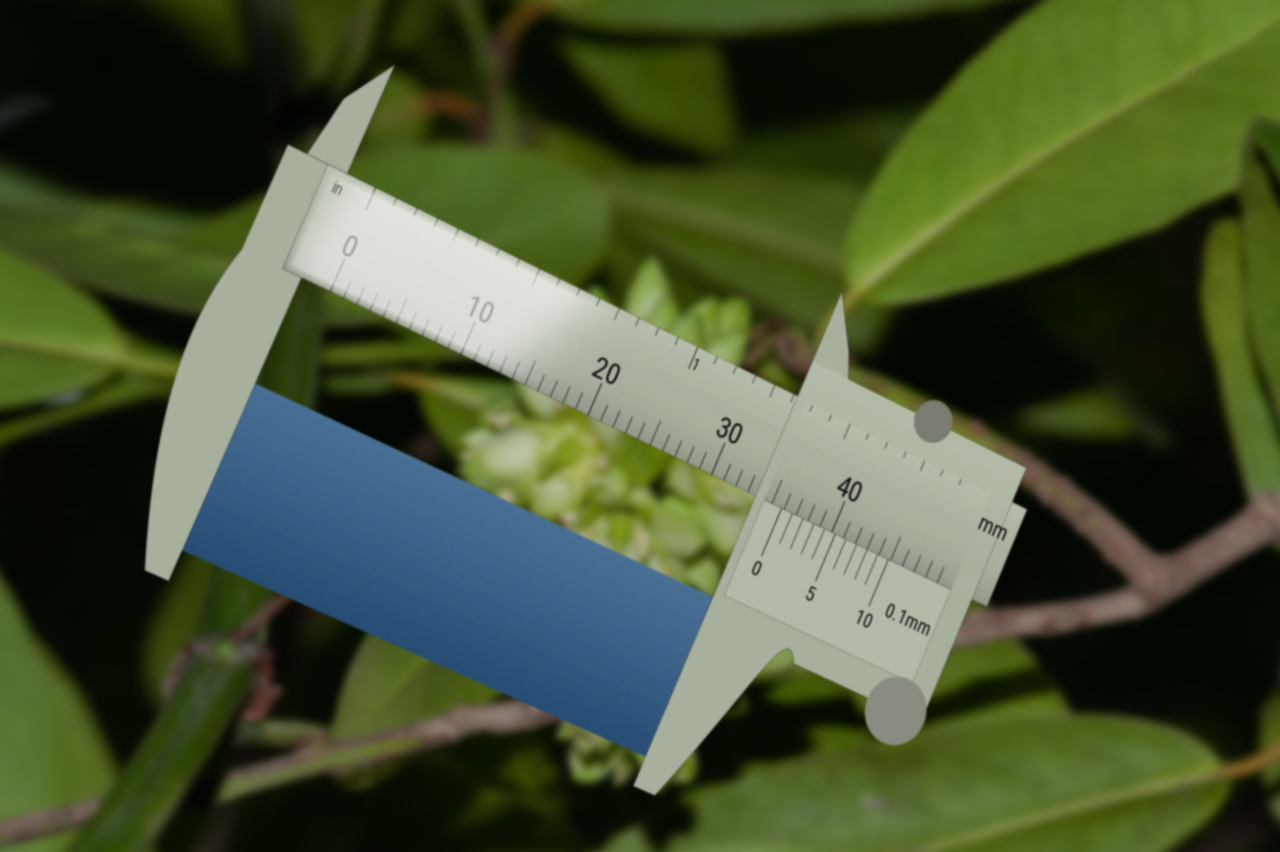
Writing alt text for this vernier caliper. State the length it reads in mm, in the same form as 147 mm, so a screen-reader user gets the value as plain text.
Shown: 35.8 mm
